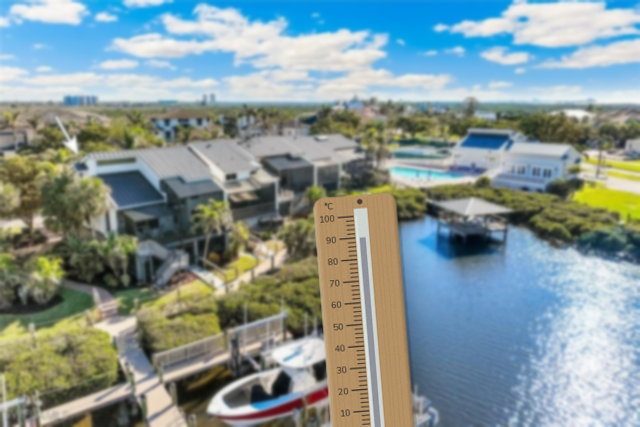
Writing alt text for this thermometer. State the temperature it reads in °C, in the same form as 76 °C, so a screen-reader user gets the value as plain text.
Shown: 90 °C
